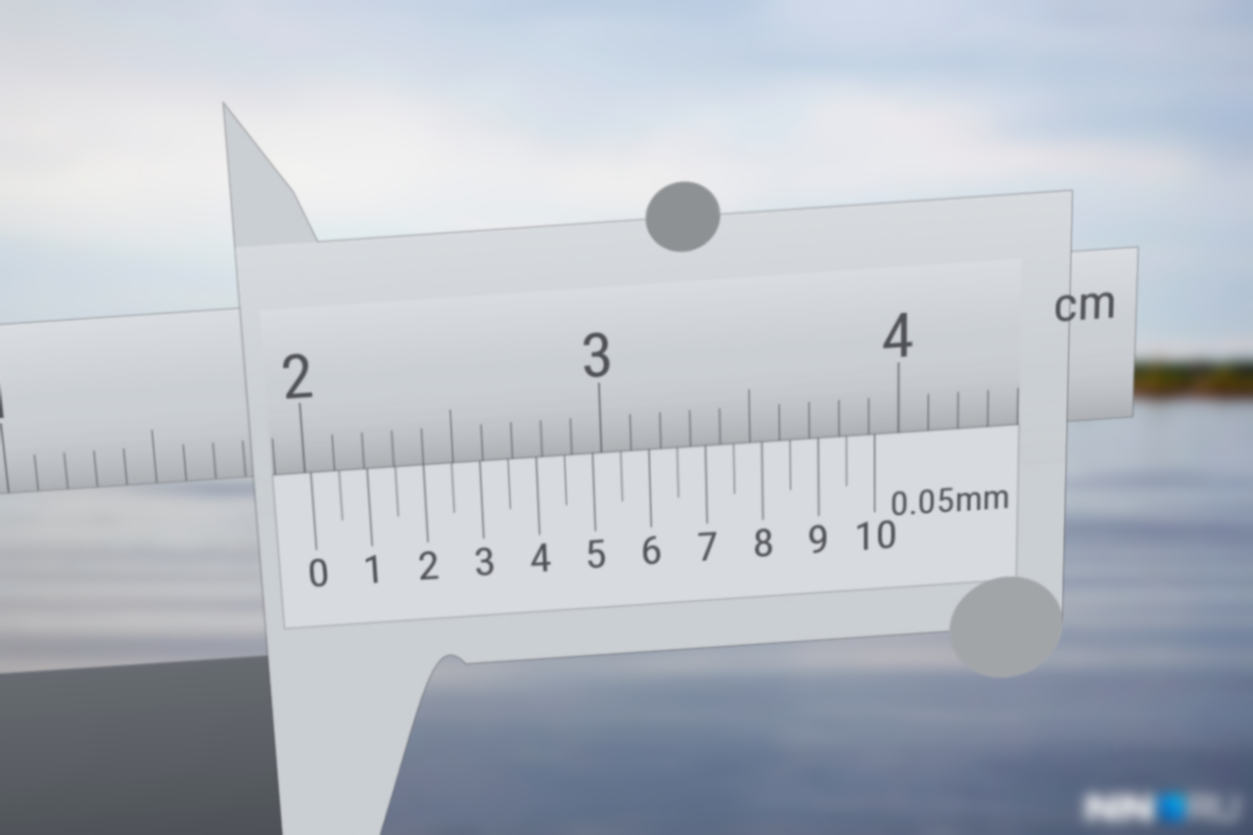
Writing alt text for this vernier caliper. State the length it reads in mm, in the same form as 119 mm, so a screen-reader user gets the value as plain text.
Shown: 20.20 mm
